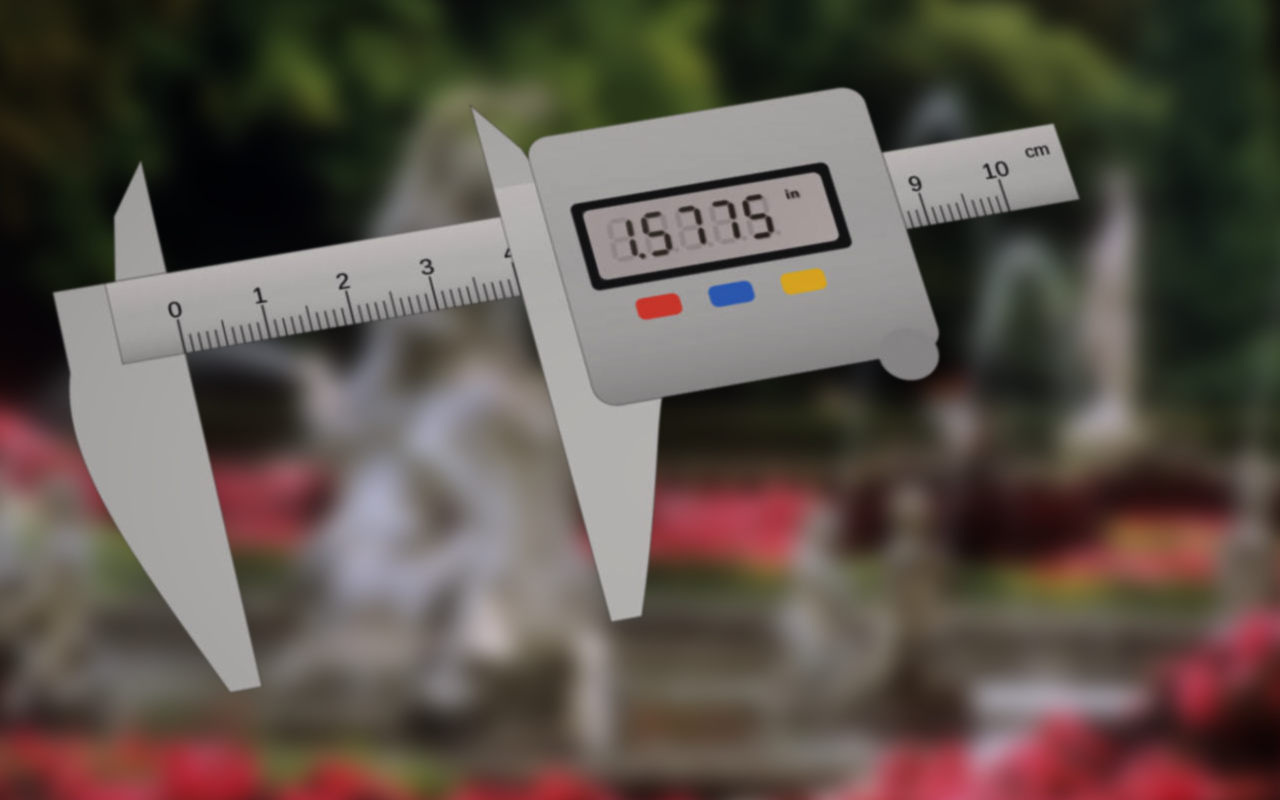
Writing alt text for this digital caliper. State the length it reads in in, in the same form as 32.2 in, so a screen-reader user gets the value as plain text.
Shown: 1.5775 in
